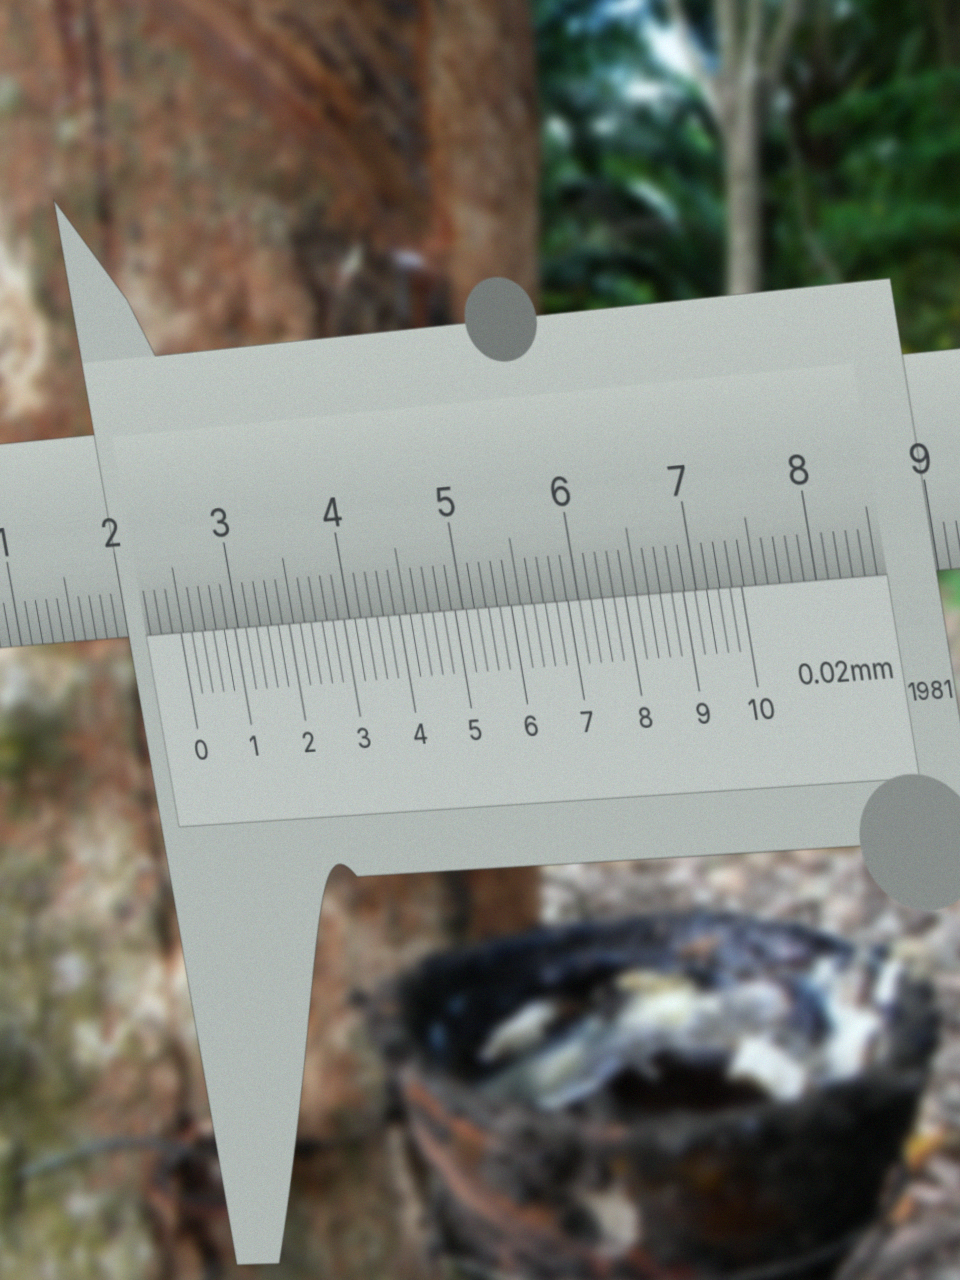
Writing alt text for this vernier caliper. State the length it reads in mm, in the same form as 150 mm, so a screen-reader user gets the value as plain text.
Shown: 24.8 mm
